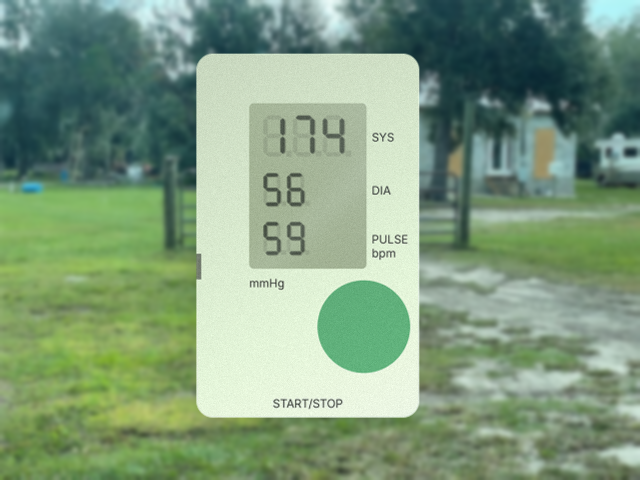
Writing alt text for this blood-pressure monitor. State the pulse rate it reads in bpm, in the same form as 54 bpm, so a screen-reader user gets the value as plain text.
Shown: 59 bpm
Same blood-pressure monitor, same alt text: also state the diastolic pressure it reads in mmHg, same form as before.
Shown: 56 mmHg
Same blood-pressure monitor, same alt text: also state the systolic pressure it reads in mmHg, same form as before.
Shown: 174 mmHg
